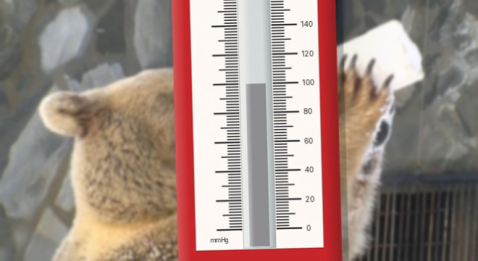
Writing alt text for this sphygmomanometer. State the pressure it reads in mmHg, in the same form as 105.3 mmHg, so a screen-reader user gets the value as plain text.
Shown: 100 mmHg
